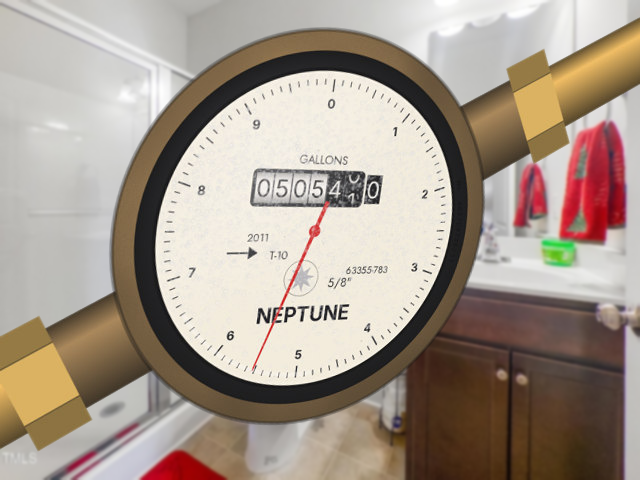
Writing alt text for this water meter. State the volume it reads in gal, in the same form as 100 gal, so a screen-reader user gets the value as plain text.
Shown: 505405.5 gal
